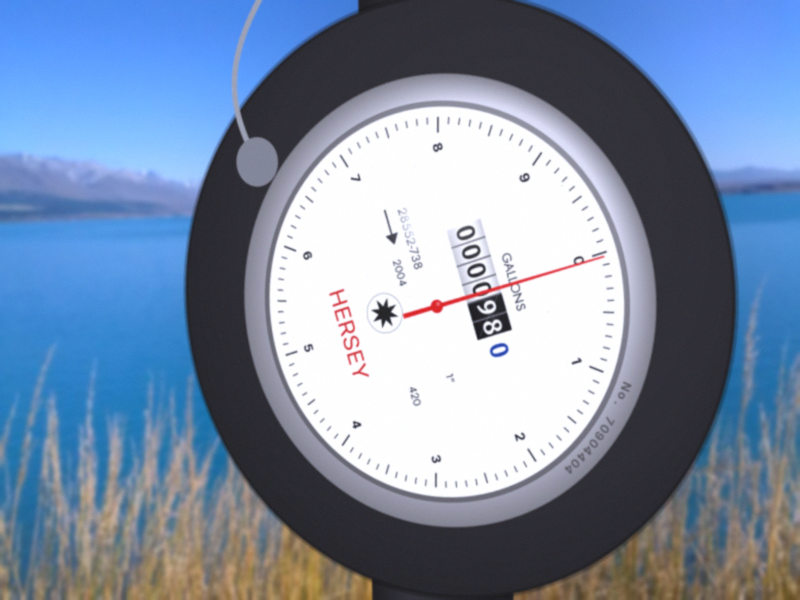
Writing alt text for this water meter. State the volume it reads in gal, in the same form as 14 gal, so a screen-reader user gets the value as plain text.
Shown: 980.0 gal
